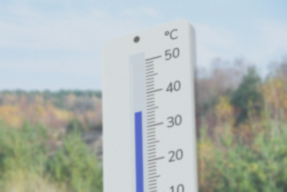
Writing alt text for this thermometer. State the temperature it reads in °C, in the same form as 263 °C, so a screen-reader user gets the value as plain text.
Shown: 35 °C
